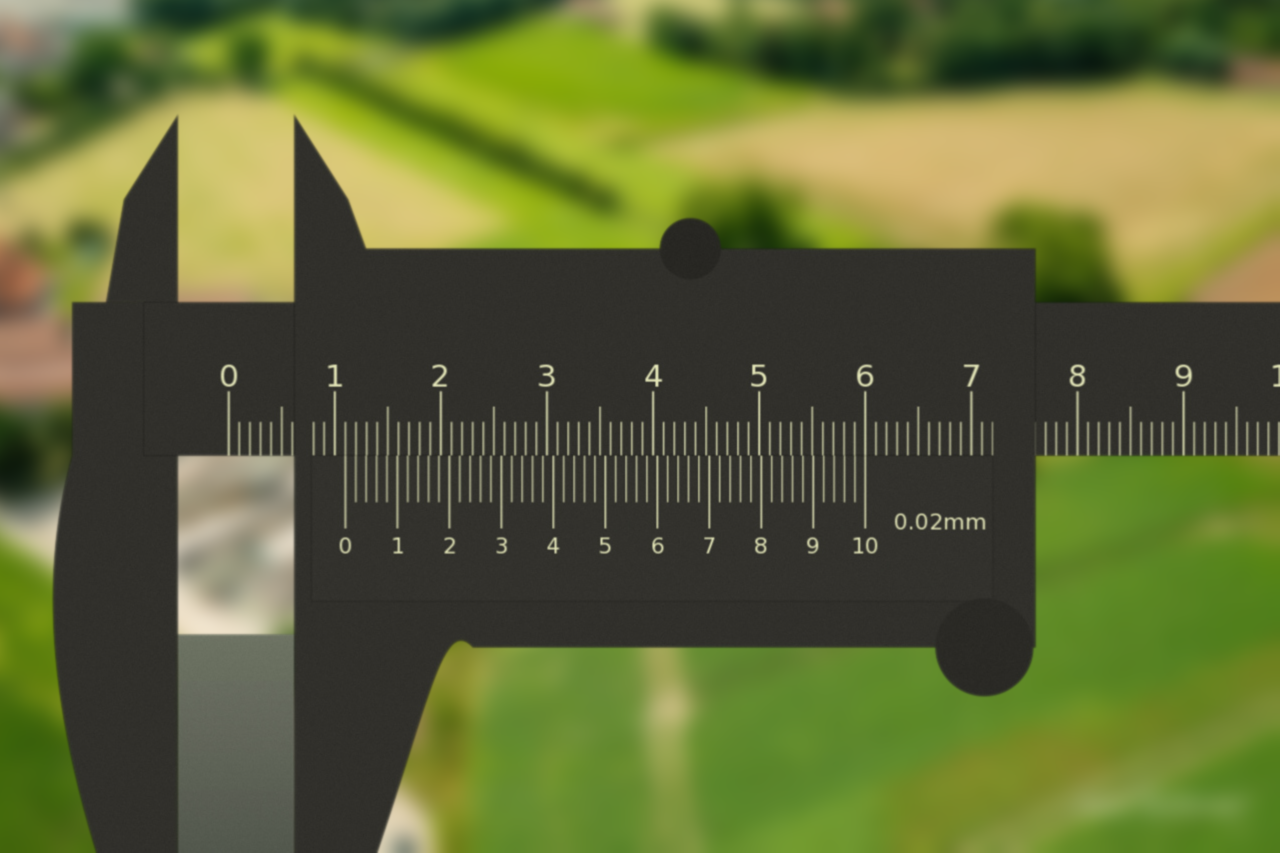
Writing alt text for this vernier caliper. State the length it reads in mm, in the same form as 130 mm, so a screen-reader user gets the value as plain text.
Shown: 11.0 mm
